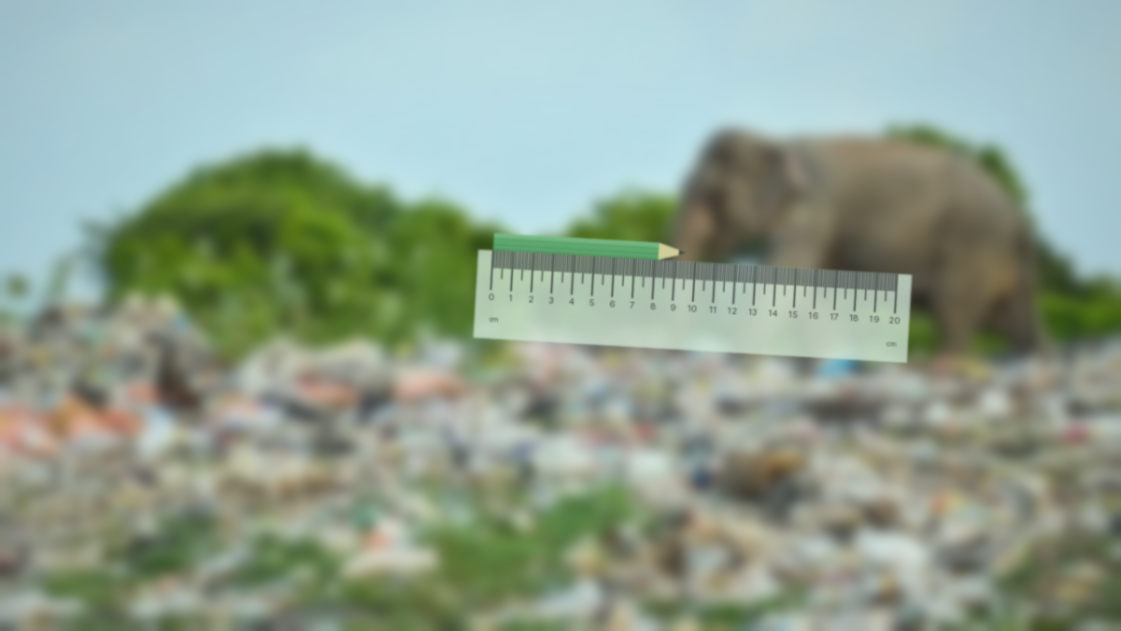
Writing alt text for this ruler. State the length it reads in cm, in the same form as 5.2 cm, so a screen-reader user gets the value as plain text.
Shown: 9.5 cm
